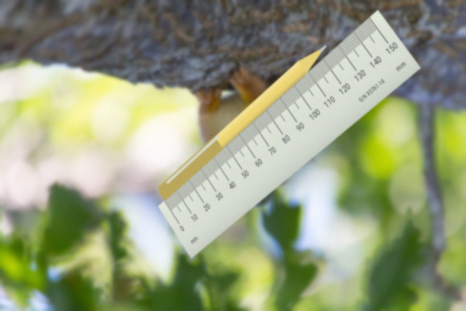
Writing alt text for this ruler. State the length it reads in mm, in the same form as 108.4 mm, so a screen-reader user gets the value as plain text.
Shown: 125 mm
